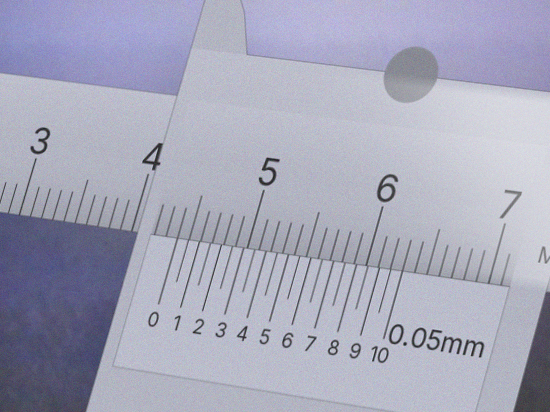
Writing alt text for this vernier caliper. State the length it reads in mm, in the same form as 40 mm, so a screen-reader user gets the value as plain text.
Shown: 44.0 mm
